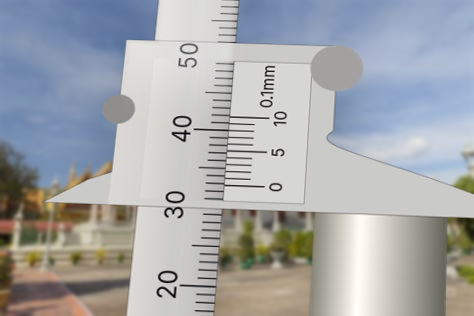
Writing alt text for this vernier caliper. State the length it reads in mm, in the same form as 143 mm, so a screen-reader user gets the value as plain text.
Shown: 32.8 mm
